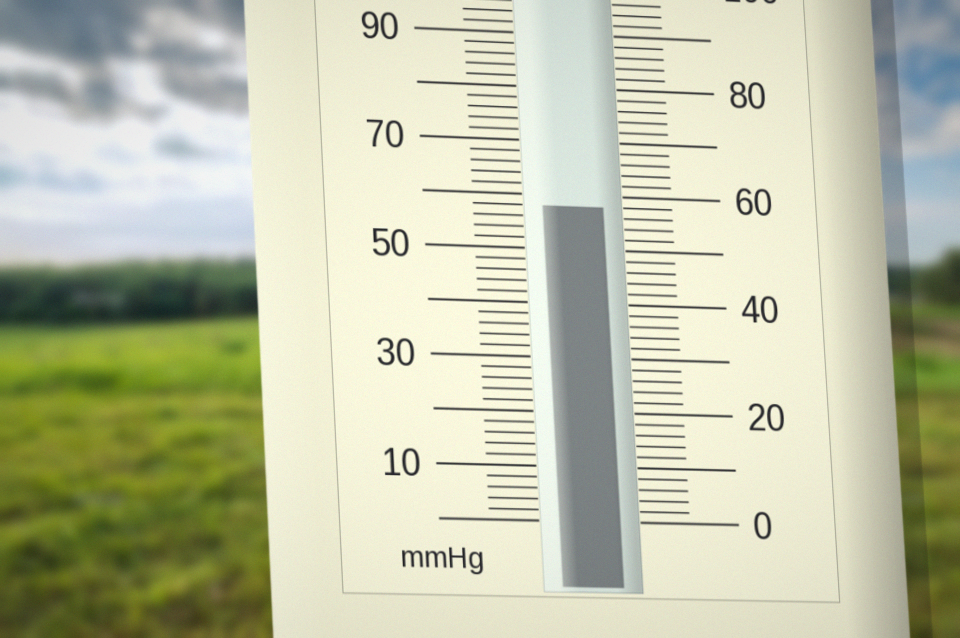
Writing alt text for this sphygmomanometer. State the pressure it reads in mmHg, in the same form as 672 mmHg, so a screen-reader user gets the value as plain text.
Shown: 58 mmHg
